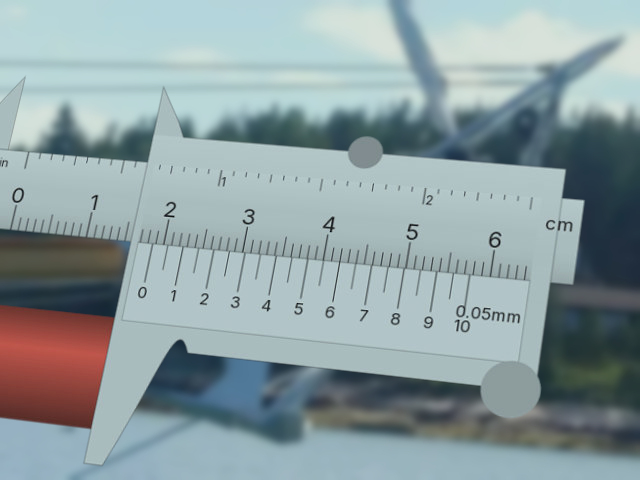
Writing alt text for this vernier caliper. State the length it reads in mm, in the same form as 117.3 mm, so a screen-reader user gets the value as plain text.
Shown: 18.6 mm
